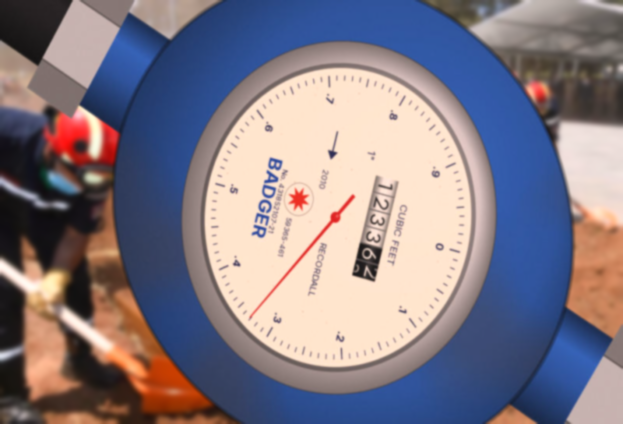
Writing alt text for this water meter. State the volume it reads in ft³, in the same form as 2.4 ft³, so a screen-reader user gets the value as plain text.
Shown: 123362.33 ft³
